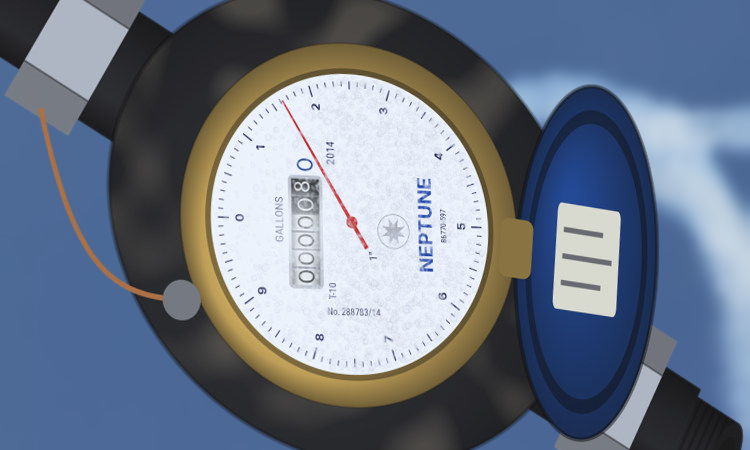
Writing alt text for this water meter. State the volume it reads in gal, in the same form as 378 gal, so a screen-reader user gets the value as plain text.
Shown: 81.6 gal
